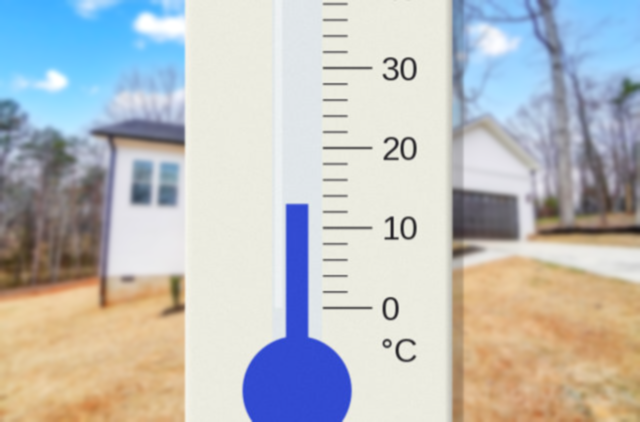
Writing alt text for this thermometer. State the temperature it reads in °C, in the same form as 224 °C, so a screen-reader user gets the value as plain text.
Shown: 13 °C
